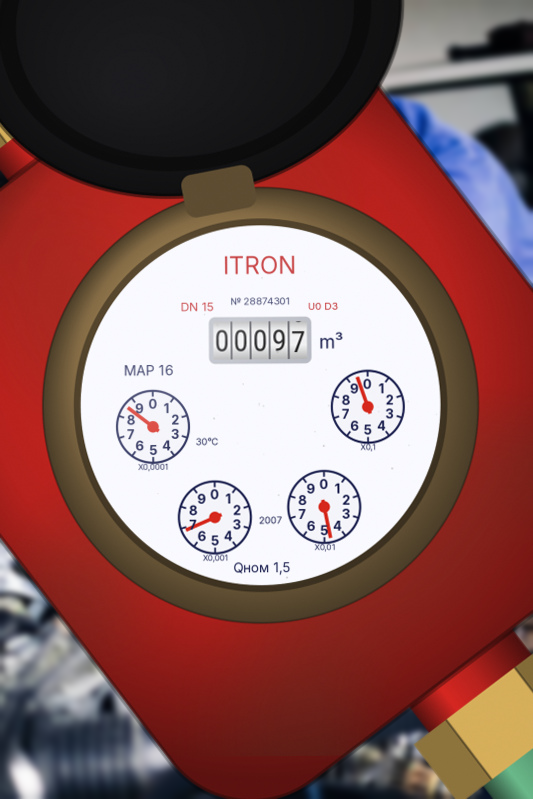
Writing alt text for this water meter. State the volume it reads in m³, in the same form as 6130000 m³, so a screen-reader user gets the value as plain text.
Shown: 96.9468 m³
